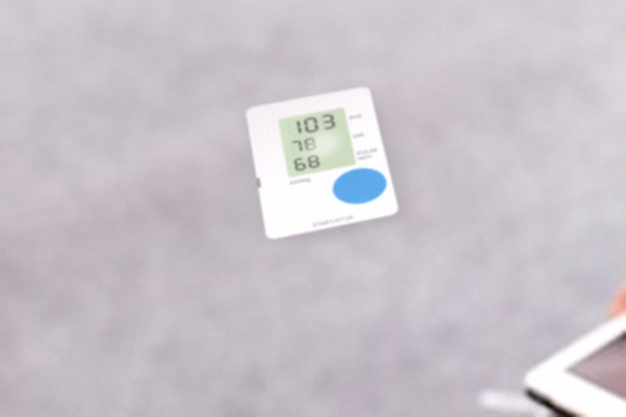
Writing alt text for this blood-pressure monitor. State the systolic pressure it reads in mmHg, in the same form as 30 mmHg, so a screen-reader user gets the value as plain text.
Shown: 103 mmHg
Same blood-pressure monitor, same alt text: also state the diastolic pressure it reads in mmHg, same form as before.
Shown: 78 mmHg
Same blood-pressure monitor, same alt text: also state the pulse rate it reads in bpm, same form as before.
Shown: 68 bpm
